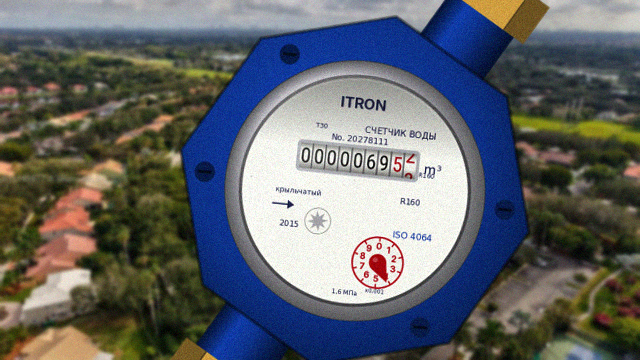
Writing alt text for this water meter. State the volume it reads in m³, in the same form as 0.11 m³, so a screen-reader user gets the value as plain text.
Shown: 69.524 m³
